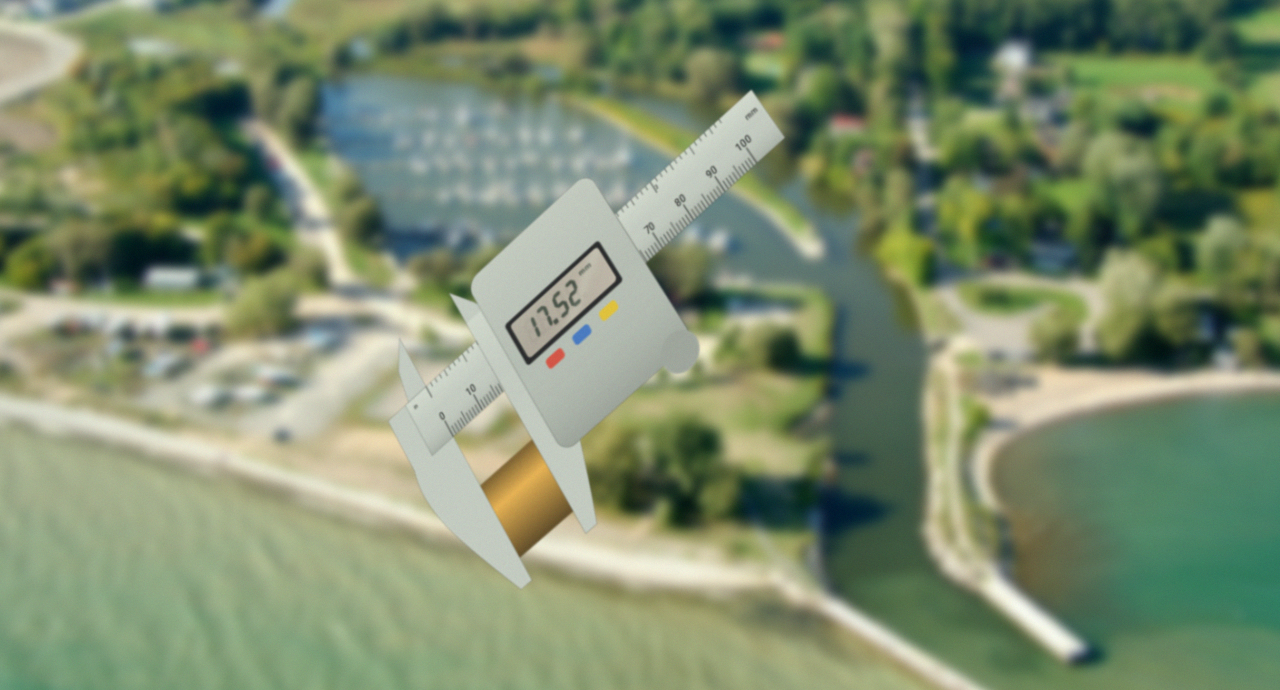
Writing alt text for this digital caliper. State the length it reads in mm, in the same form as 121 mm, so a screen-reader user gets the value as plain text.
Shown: 17.52 mm
